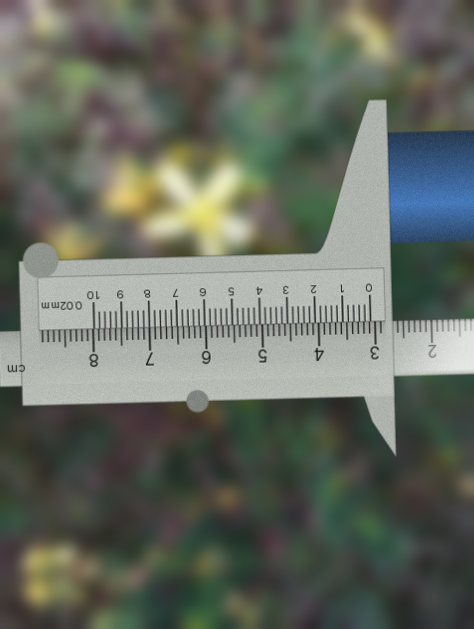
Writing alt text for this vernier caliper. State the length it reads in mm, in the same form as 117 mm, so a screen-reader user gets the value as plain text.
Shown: 30.8 mm
